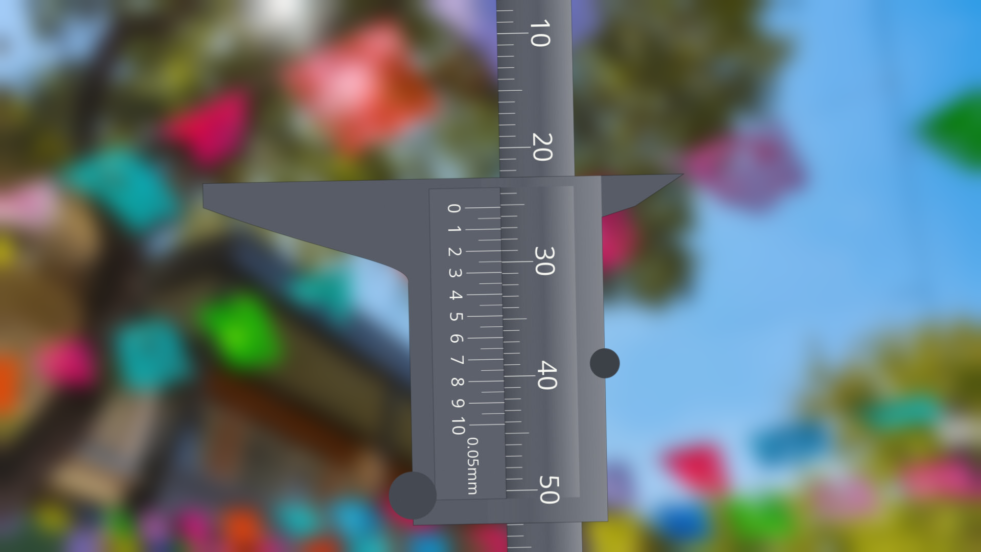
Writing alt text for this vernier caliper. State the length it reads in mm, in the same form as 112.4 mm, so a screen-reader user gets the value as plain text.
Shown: 25.2 mm
